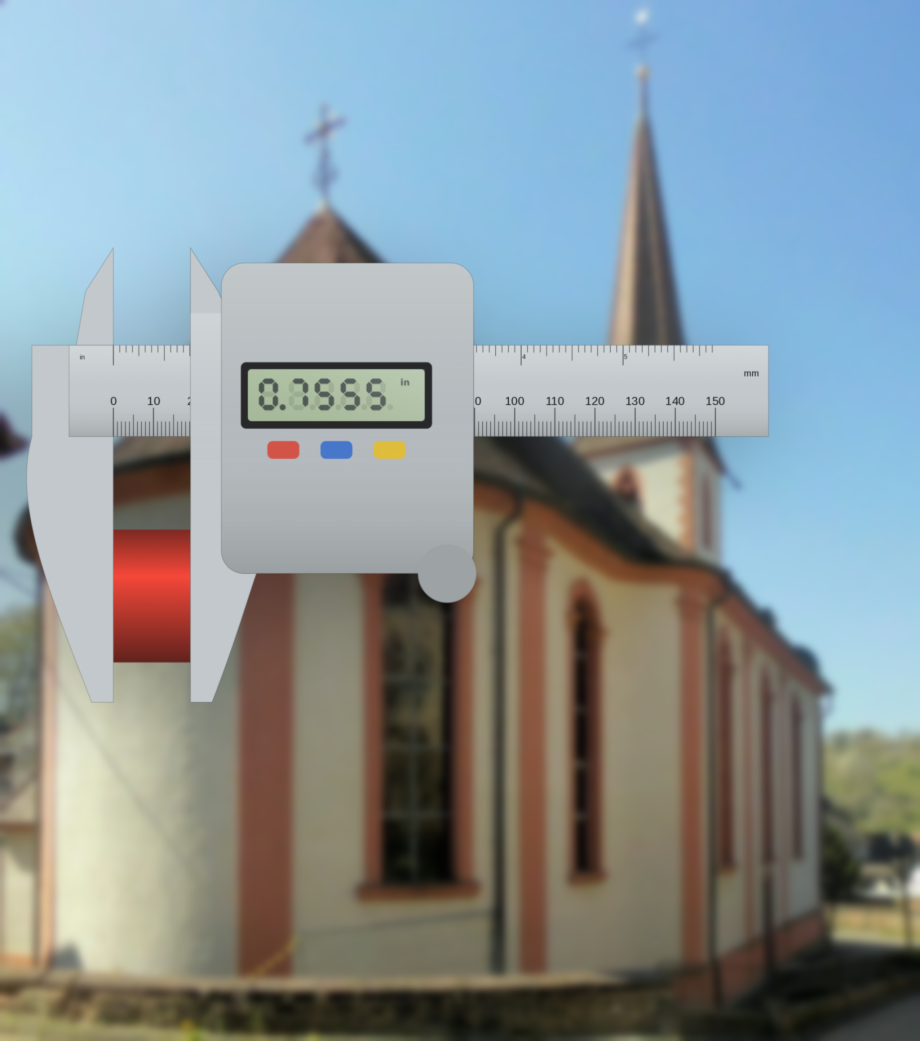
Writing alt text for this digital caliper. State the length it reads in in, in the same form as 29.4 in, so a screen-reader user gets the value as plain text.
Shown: 0.7555 in
